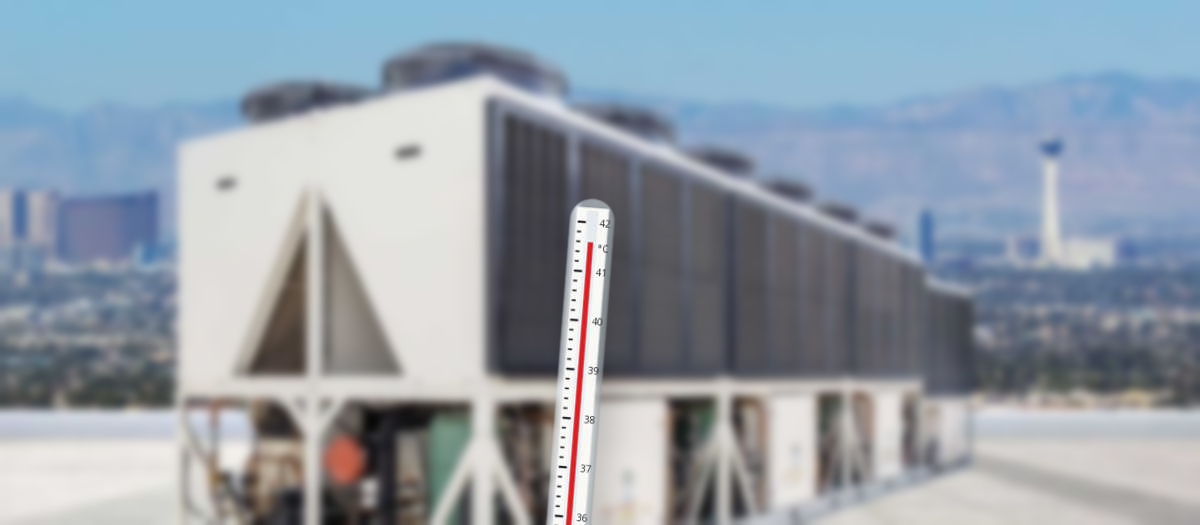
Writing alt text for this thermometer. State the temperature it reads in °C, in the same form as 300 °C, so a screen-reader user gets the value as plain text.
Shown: 41.6 °C
